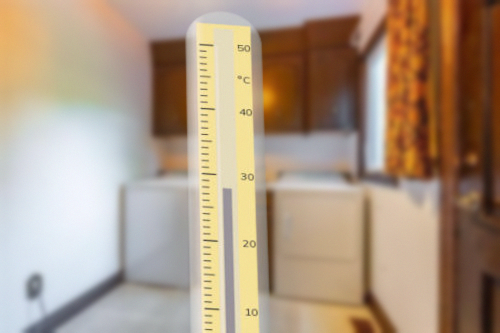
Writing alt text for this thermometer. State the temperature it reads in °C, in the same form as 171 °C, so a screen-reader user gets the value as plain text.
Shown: 28 °C
